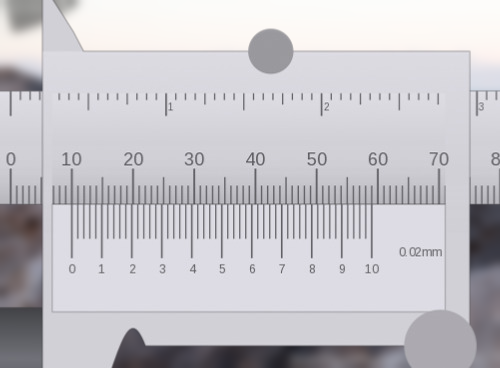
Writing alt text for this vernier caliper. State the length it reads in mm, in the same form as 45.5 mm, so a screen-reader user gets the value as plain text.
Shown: 10.0 mm
